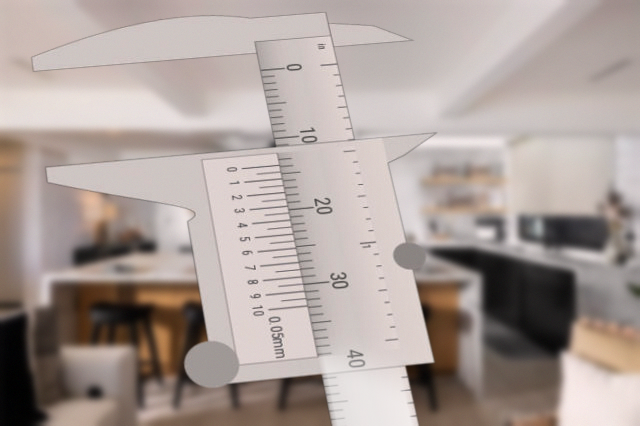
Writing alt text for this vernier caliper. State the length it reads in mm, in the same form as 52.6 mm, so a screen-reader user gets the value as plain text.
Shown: 13.8 mm
